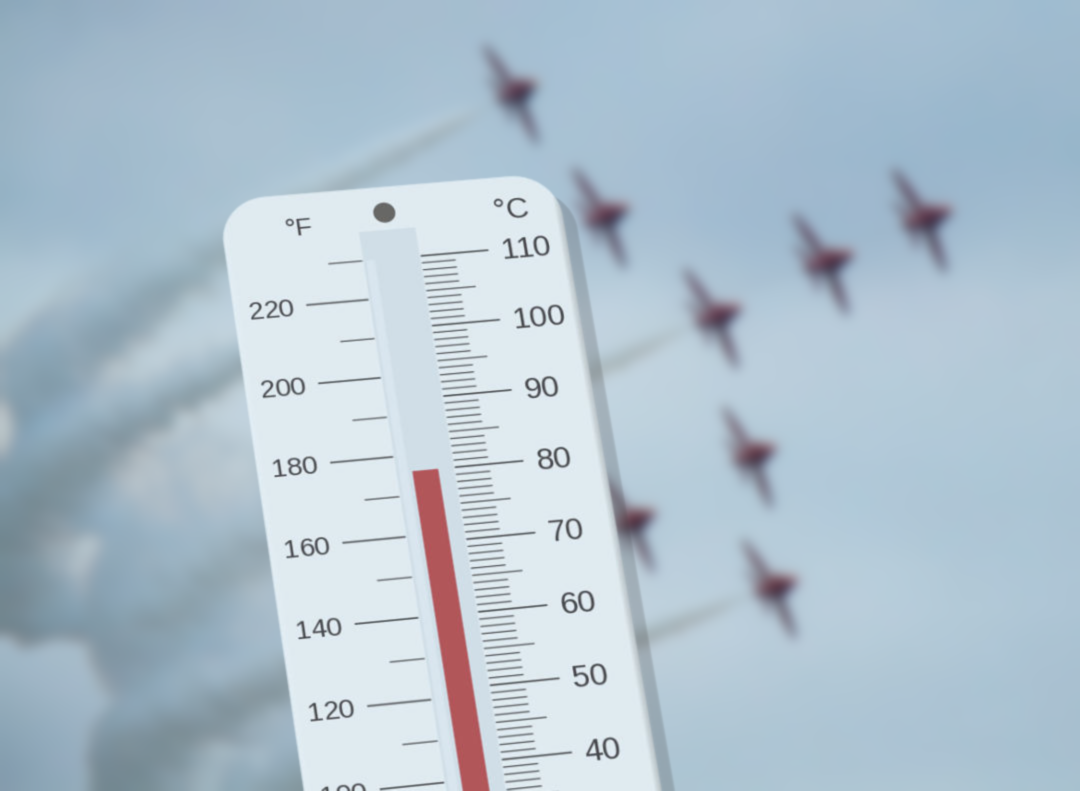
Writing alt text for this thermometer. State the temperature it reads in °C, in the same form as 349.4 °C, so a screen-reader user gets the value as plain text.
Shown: 80 °C
